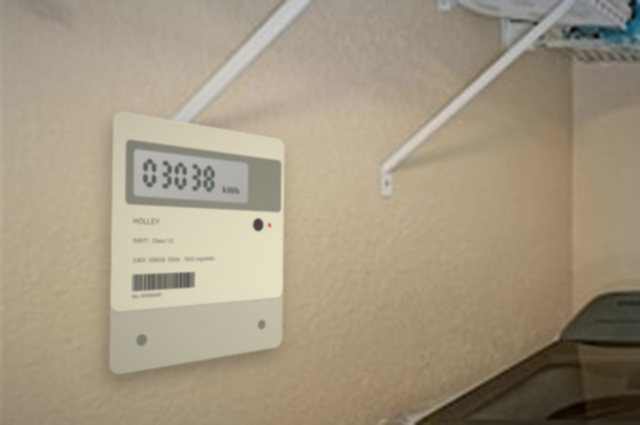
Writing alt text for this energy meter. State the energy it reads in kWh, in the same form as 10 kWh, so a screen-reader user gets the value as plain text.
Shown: 3038 kWh
